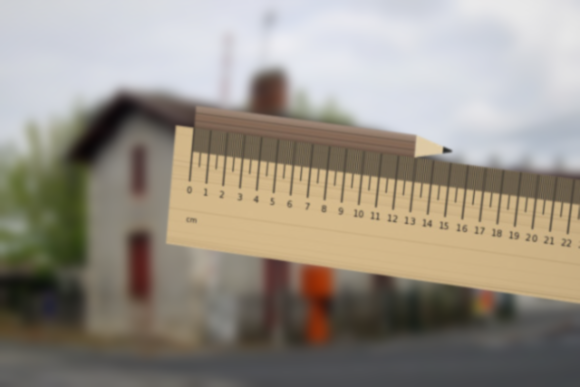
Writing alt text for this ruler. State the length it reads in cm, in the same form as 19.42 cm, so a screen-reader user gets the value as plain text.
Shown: 15 cm
